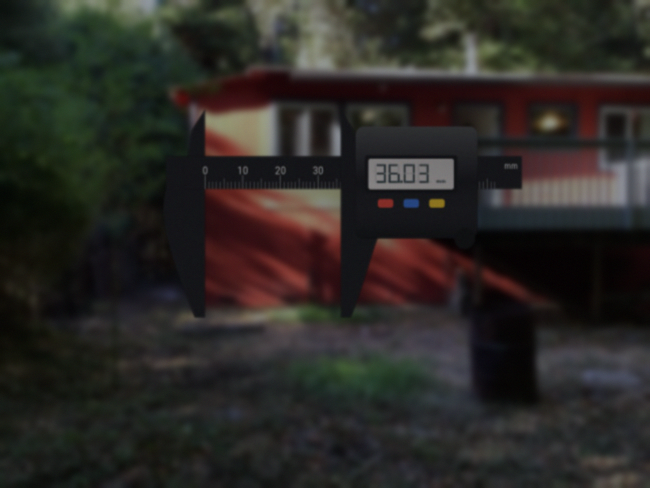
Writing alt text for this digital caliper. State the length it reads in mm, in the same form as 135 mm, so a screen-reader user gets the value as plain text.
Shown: 36.03 mm
